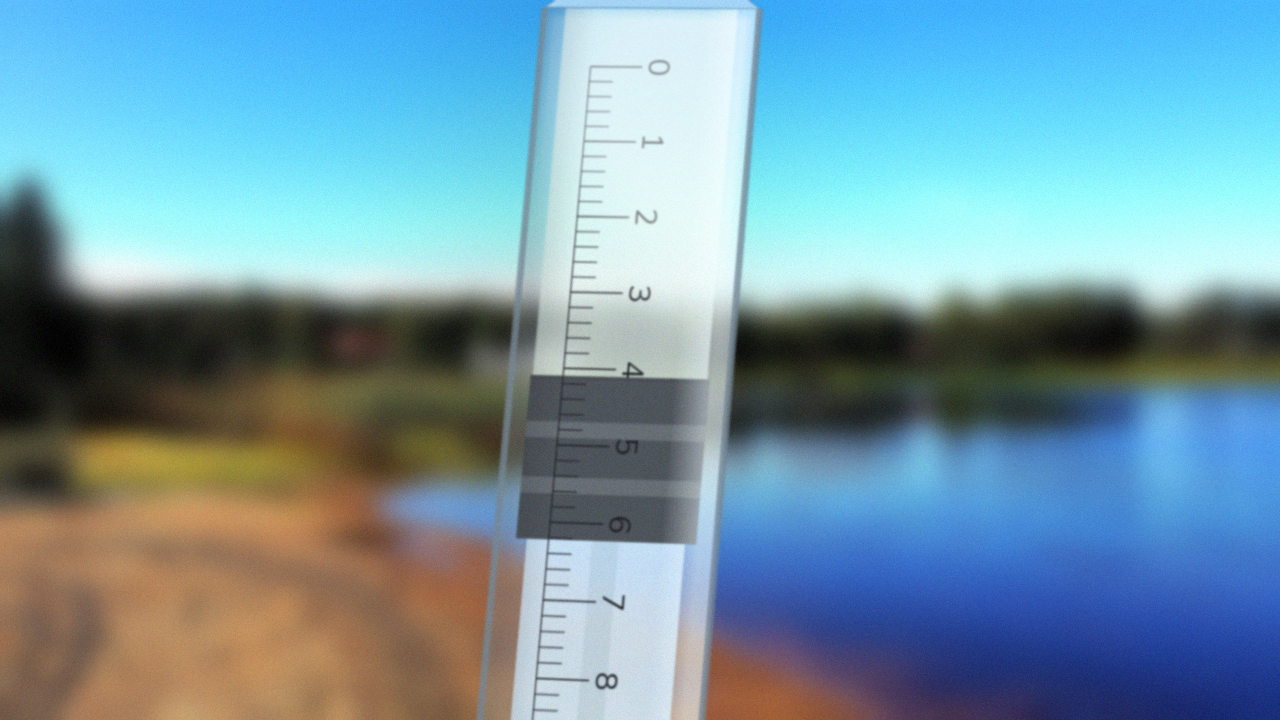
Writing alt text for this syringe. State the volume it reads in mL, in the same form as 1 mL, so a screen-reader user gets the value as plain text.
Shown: 4.1 mL
